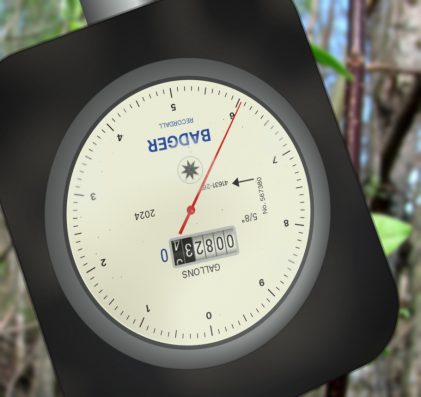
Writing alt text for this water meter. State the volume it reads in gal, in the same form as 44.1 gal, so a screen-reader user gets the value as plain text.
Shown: 82336.0 gal
